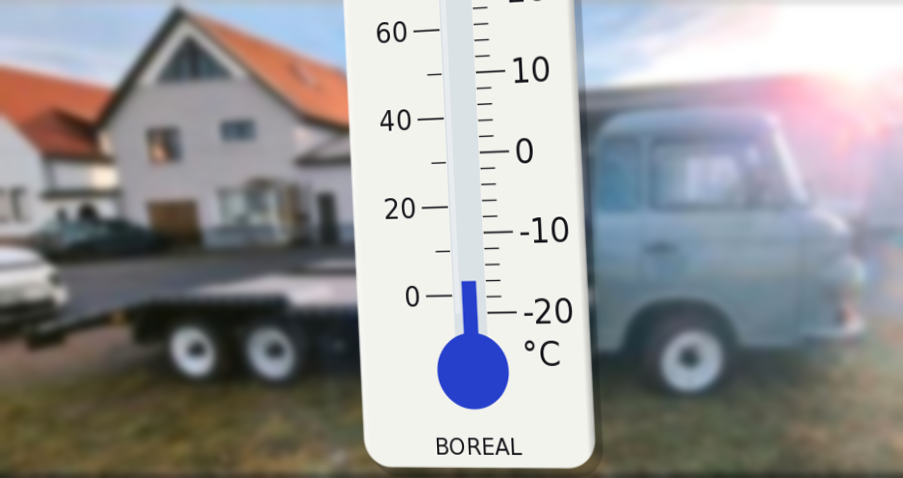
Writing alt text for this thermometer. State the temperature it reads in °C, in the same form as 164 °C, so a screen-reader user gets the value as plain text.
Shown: -16 °C
